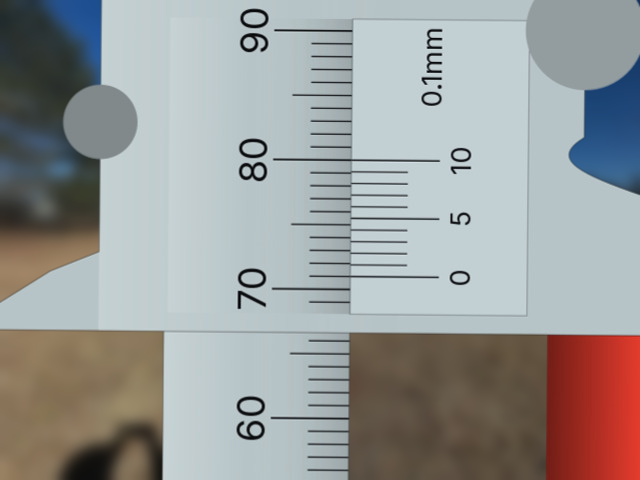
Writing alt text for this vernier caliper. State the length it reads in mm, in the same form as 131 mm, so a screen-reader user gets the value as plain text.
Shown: 71.0 mm
